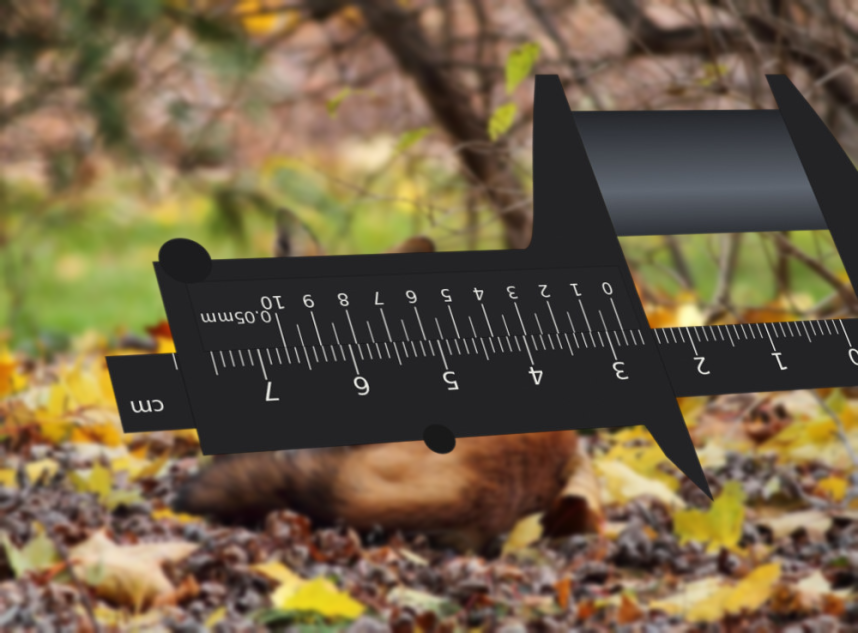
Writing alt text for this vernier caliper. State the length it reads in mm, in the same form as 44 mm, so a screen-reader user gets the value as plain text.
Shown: 28.0 mm
